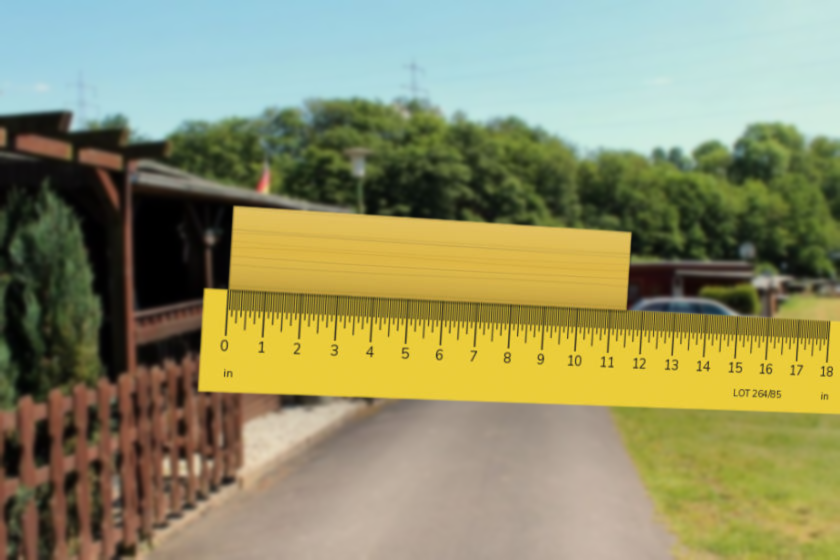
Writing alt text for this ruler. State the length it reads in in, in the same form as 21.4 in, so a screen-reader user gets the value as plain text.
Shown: 11.5 in
